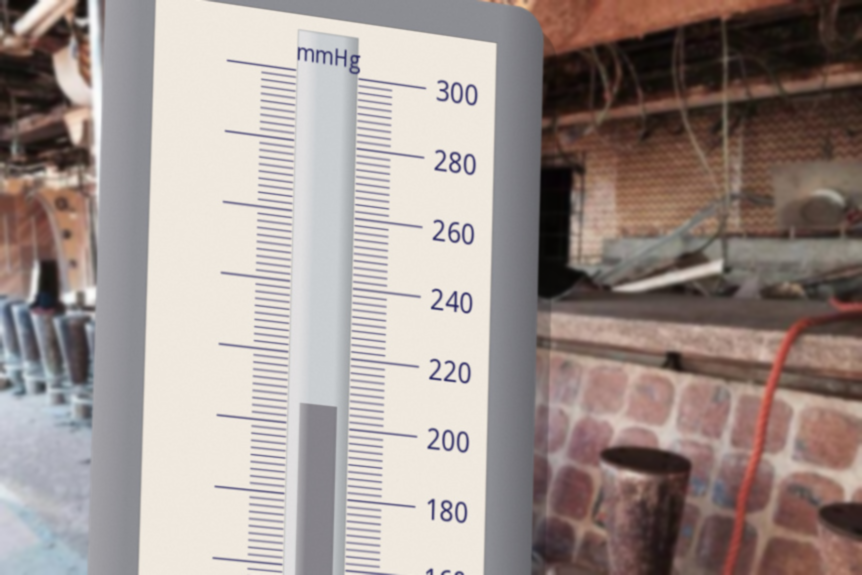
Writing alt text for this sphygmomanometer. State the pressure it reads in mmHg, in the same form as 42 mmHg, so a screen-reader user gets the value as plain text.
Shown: 206 mmHg
